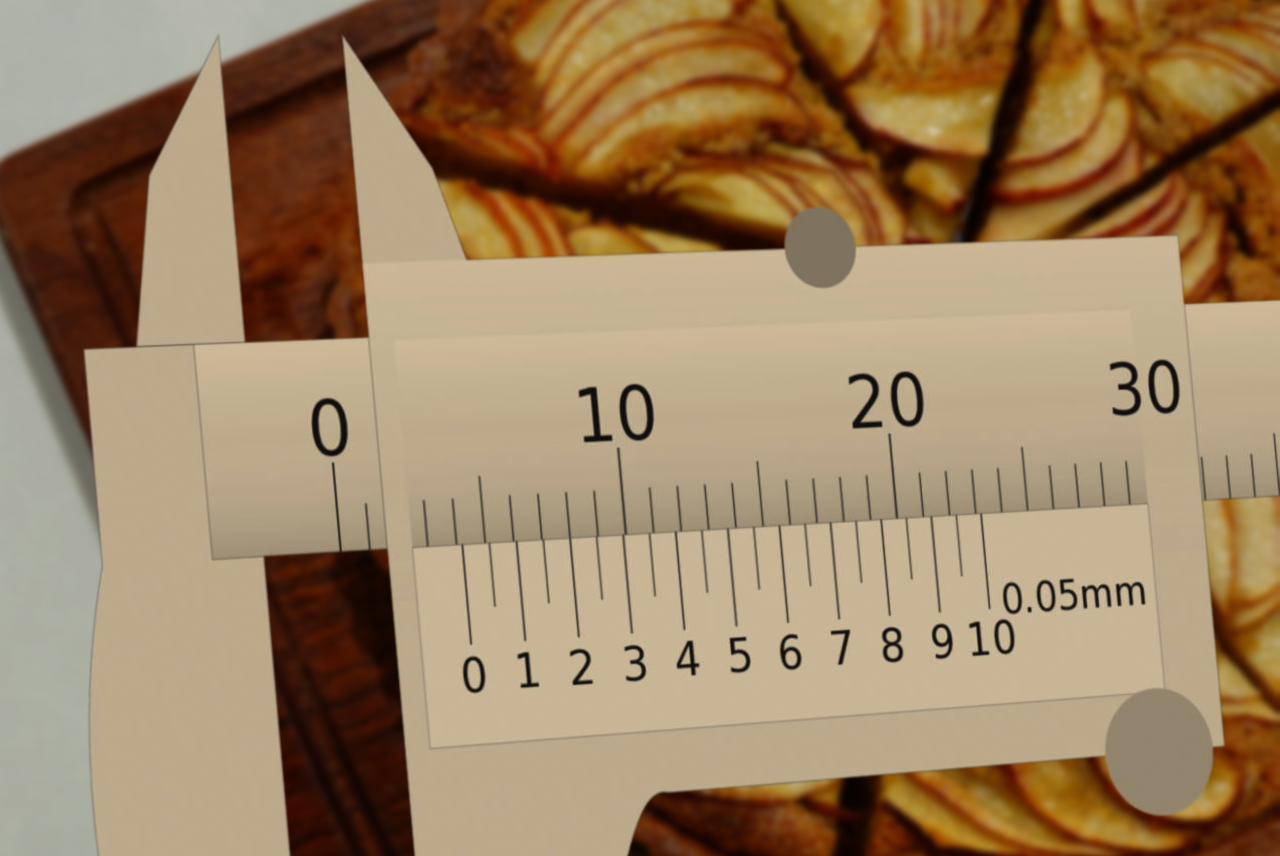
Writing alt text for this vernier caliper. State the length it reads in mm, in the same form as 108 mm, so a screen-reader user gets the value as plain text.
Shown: 4.2 mm
